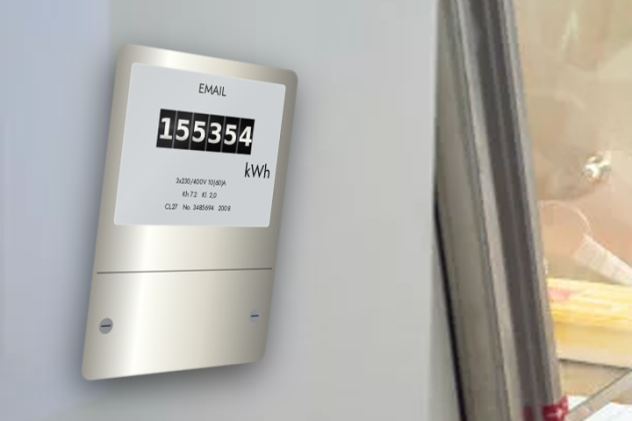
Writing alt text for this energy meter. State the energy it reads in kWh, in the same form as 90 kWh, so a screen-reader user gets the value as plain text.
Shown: 155354 kWh
